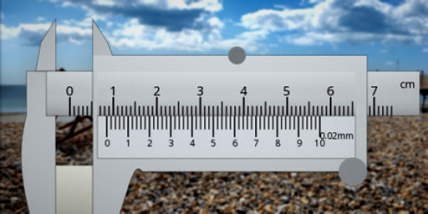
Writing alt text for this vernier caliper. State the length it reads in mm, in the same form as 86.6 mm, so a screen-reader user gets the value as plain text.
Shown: 8.5 mm
